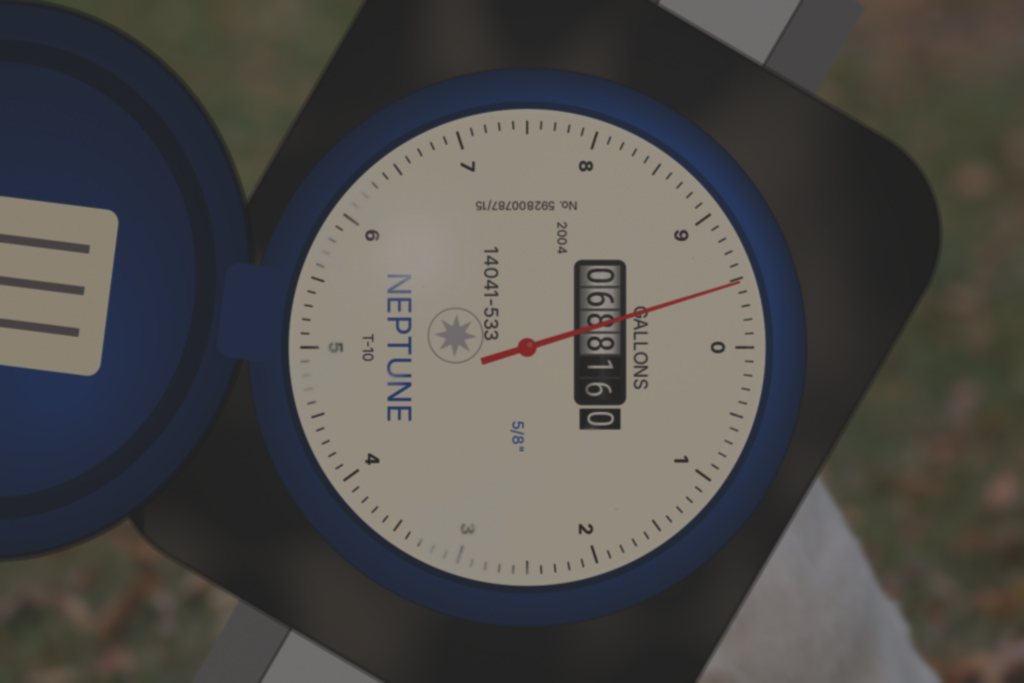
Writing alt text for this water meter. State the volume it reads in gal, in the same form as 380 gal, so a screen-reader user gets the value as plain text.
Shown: 688159.5 gal
